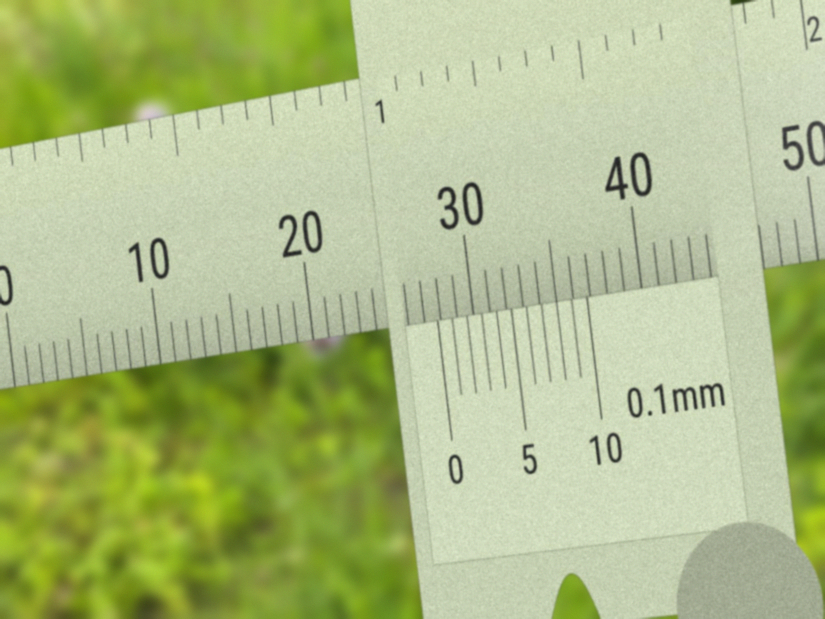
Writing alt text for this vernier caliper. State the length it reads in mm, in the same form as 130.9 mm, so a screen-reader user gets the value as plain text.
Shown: 27.8 mm
